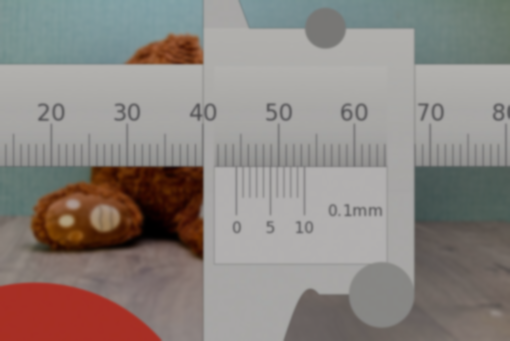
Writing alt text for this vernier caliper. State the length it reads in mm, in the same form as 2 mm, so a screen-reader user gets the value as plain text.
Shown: 44.4 mm
